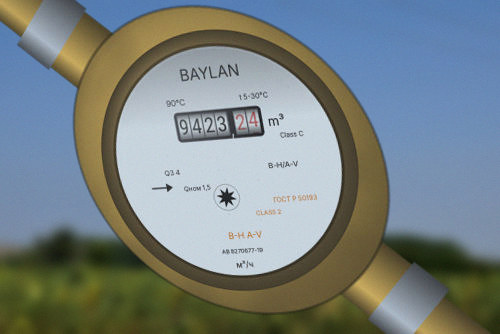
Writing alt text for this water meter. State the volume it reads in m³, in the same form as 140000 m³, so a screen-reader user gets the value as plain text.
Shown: 9423.24 m³
